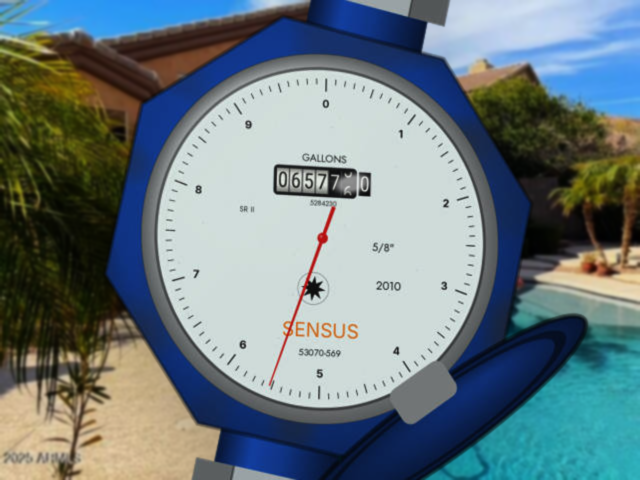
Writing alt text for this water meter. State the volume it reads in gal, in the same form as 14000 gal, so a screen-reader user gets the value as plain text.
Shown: 657755.5 gal
